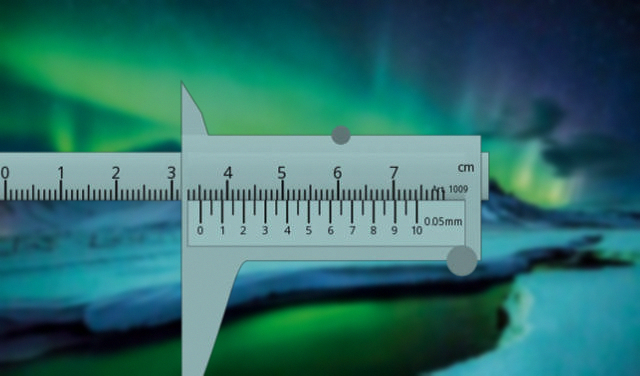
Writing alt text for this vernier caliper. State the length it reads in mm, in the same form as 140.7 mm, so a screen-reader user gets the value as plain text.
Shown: 35.2 mm
